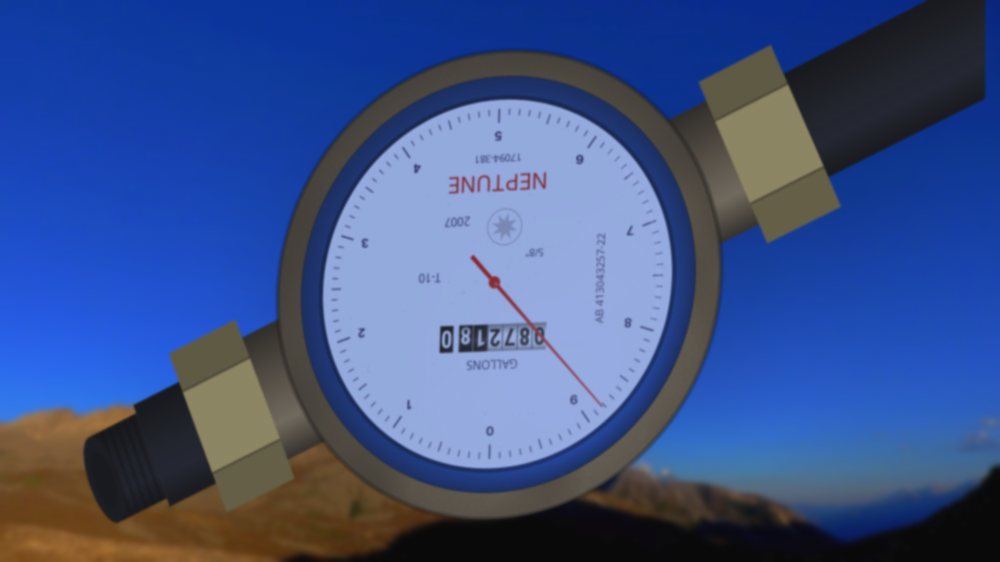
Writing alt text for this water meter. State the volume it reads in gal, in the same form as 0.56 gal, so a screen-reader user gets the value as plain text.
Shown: 872178.8 gal
